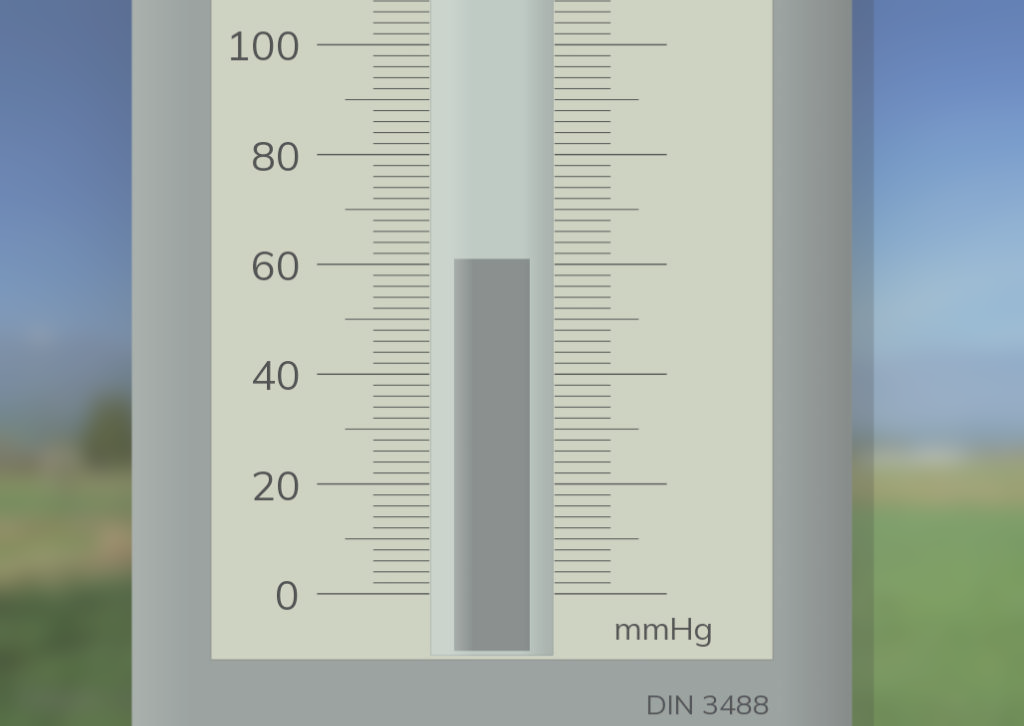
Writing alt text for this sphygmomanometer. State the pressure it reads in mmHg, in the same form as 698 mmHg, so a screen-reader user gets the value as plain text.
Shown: 61 mmHg
